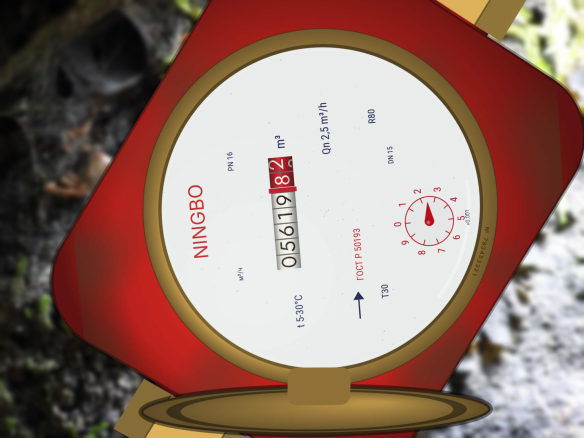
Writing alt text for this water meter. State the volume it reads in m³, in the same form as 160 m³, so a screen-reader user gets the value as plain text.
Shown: 5619.822 m³
